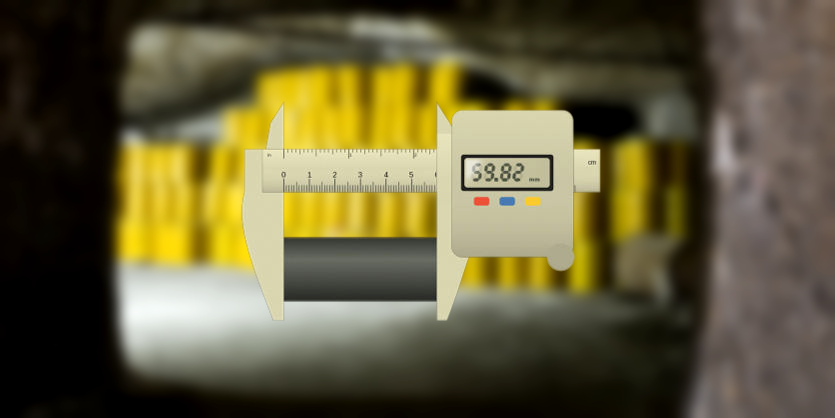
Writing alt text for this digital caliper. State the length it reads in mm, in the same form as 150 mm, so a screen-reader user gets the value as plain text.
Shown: 59.82 mm
